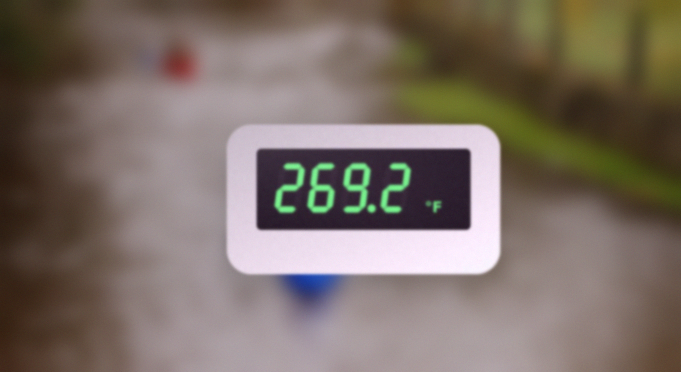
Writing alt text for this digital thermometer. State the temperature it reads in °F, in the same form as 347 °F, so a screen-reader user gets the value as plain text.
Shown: 269.2 °F
